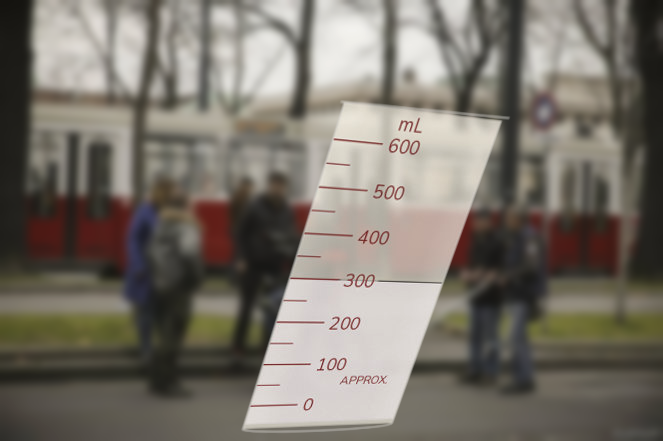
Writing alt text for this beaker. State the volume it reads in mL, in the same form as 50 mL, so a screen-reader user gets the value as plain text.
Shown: 300 mL
